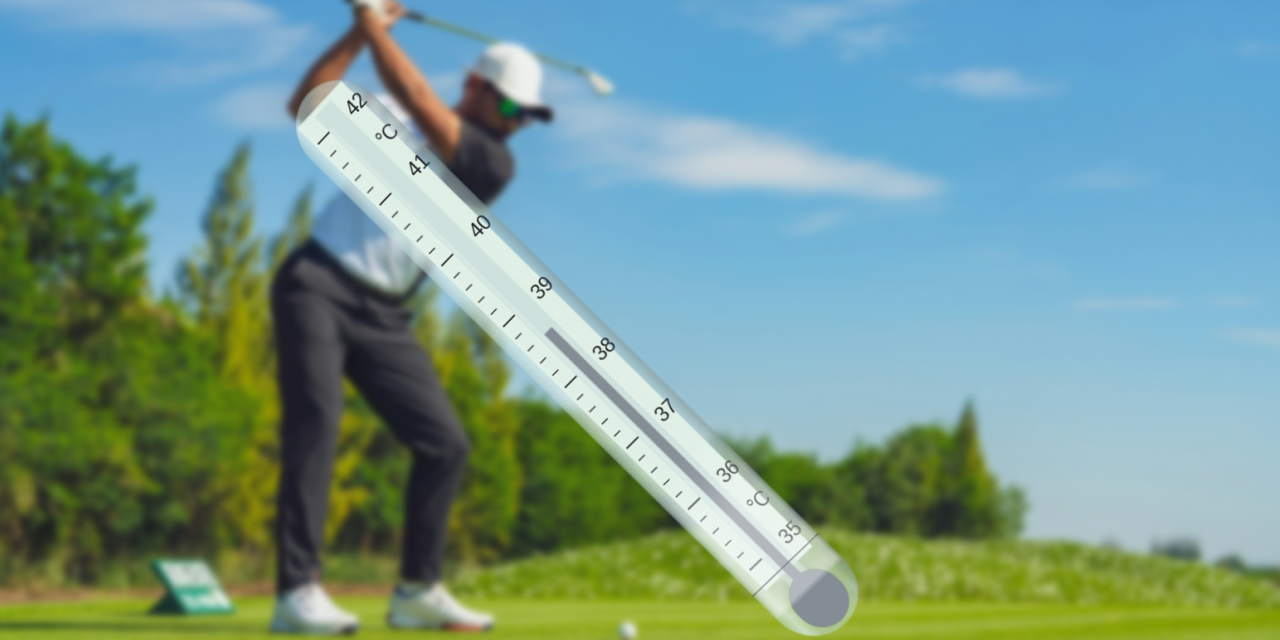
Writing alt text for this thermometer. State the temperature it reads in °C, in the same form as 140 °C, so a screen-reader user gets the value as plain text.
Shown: 38.6 °C
